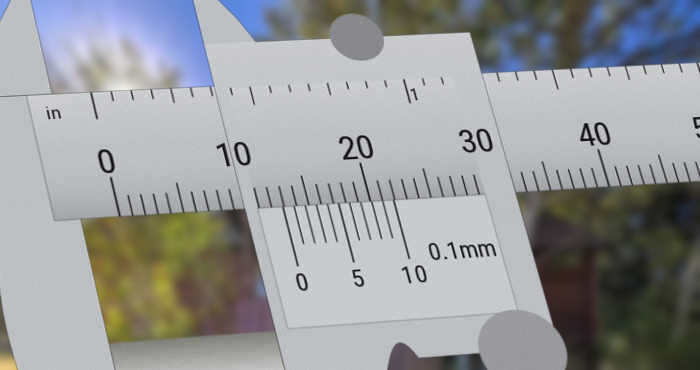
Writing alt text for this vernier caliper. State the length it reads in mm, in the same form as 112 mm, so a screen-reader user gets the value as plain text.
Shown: 12.9 mm
